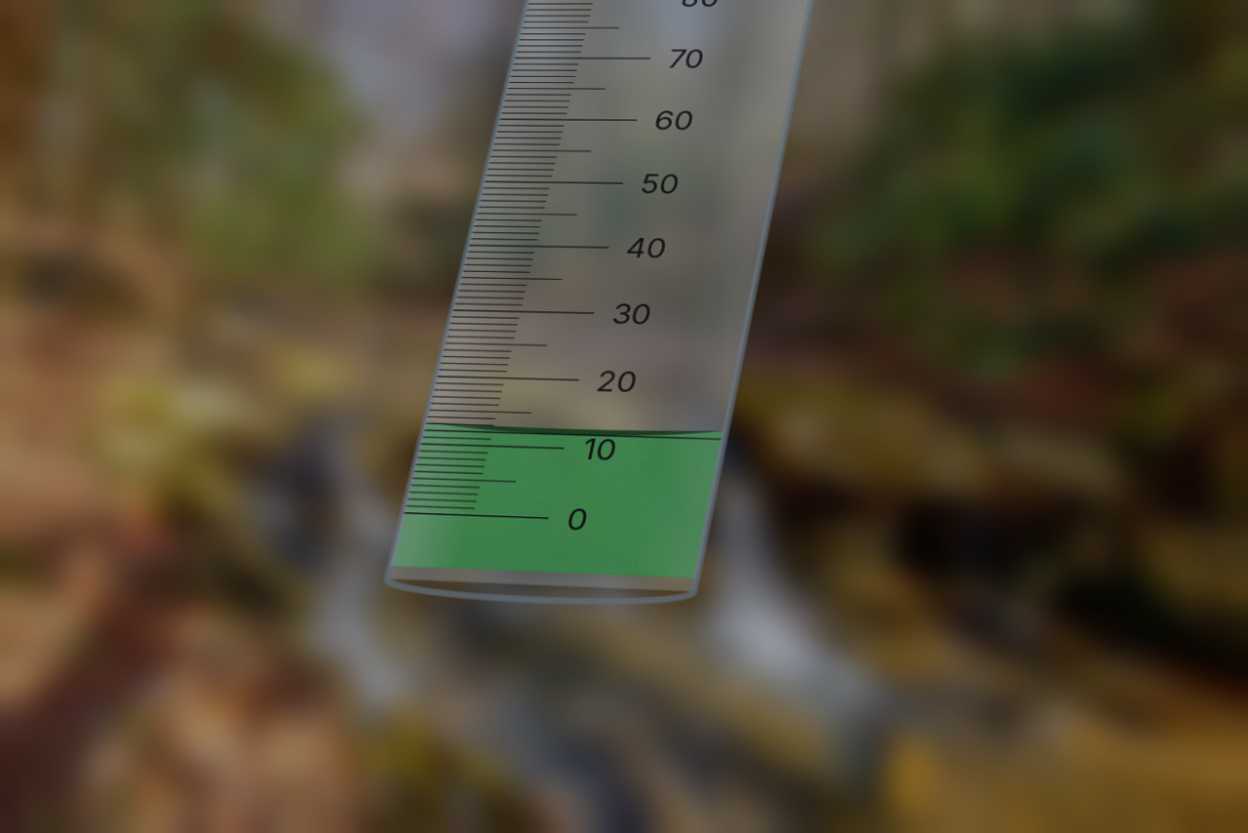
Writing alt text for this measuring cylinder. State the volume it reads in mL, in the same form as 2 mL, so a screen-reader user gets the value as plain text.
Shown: 12 mL
